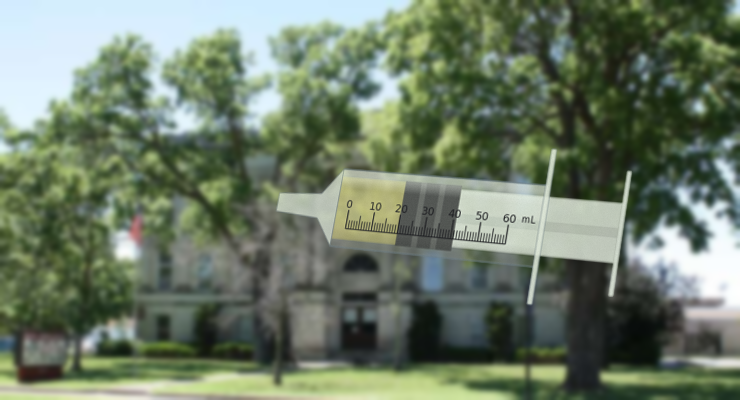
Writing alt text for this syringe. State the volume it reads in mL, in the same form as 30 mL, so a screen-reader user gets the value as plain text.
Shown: 20 mL
